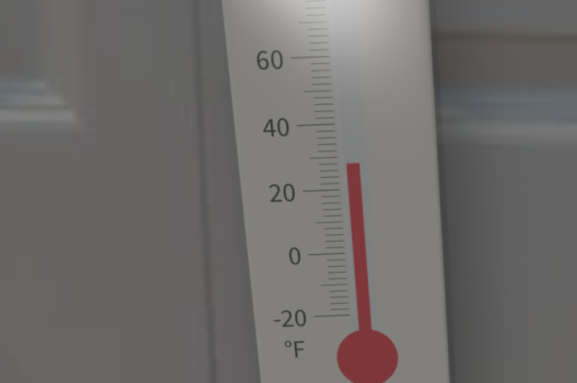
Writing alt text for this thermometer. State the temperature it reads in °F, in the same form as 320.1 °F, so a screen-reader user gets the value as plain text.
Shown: 28 °F
